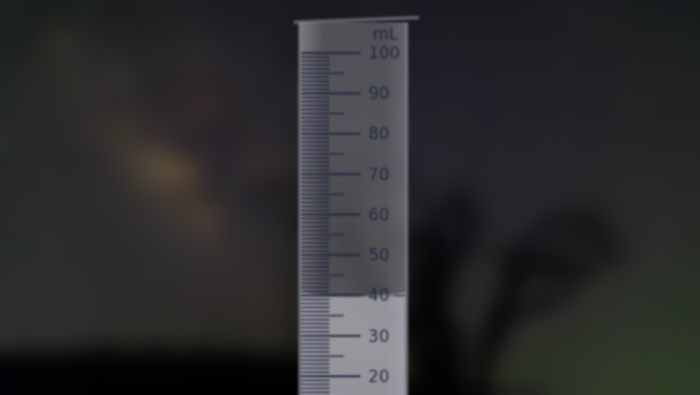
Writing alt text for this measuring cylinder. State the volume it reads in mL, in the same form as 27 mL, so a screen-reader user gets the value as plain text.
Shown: 40 mL
